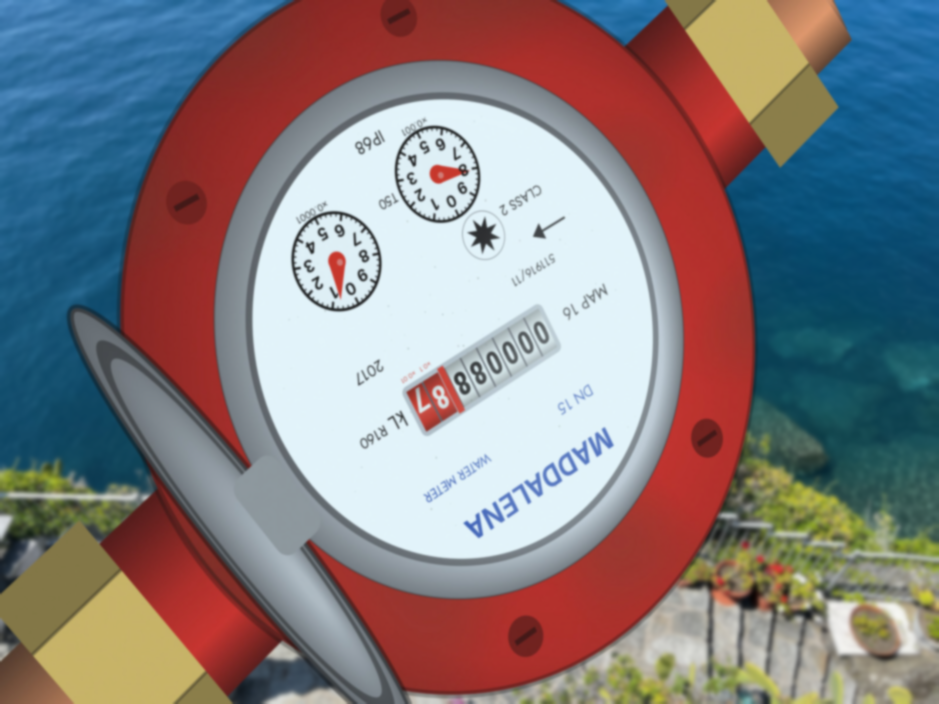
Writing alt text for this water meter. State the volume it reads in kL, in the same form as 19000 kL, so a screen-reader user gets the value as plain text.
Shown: 88.8680 kL
